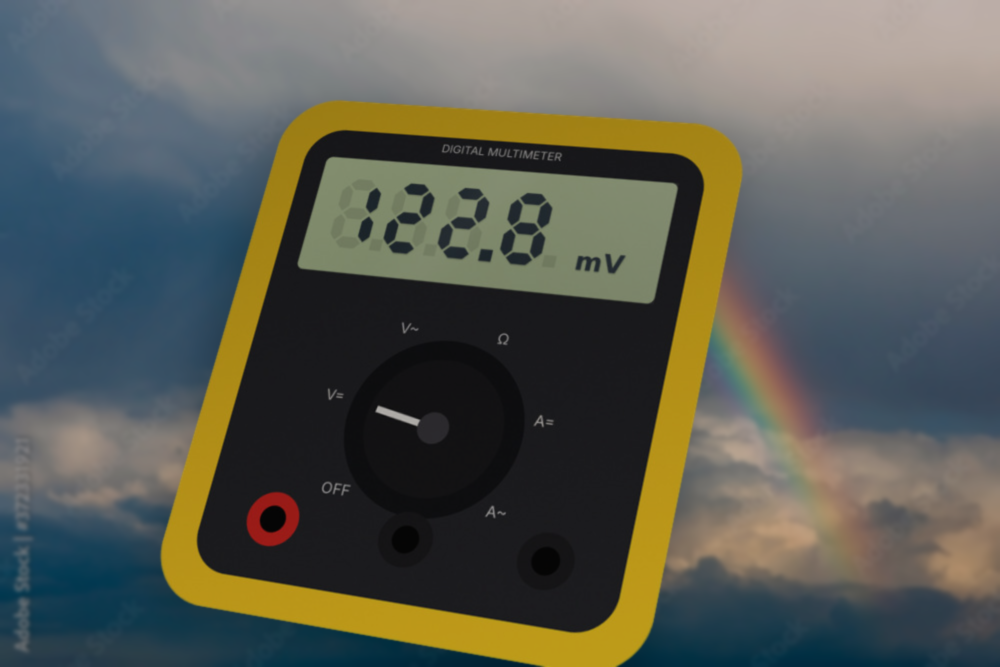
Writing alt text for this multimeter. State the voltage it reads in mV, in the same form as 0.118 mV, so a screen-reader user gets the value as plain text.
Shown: 122.8 mV
